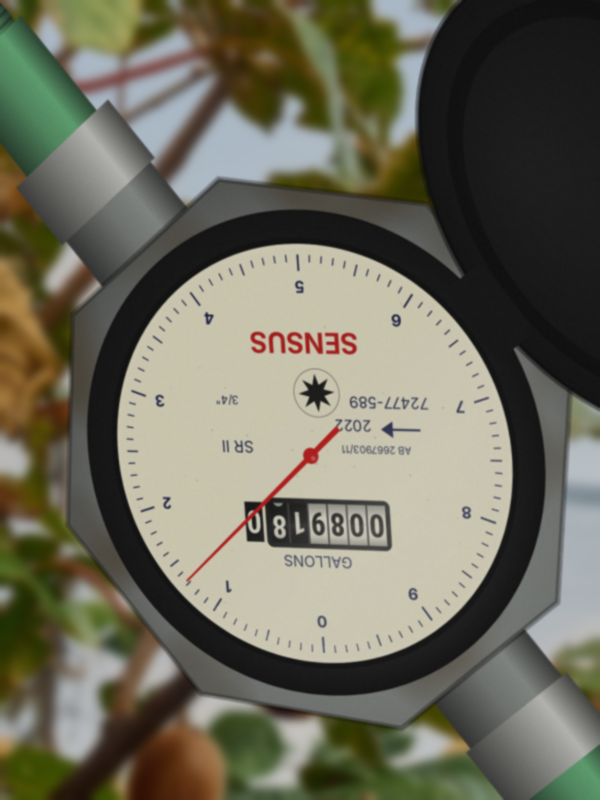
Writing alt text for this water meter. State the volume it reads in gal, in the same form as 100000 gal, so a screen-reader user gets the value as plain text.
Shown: 89181.3 gal
